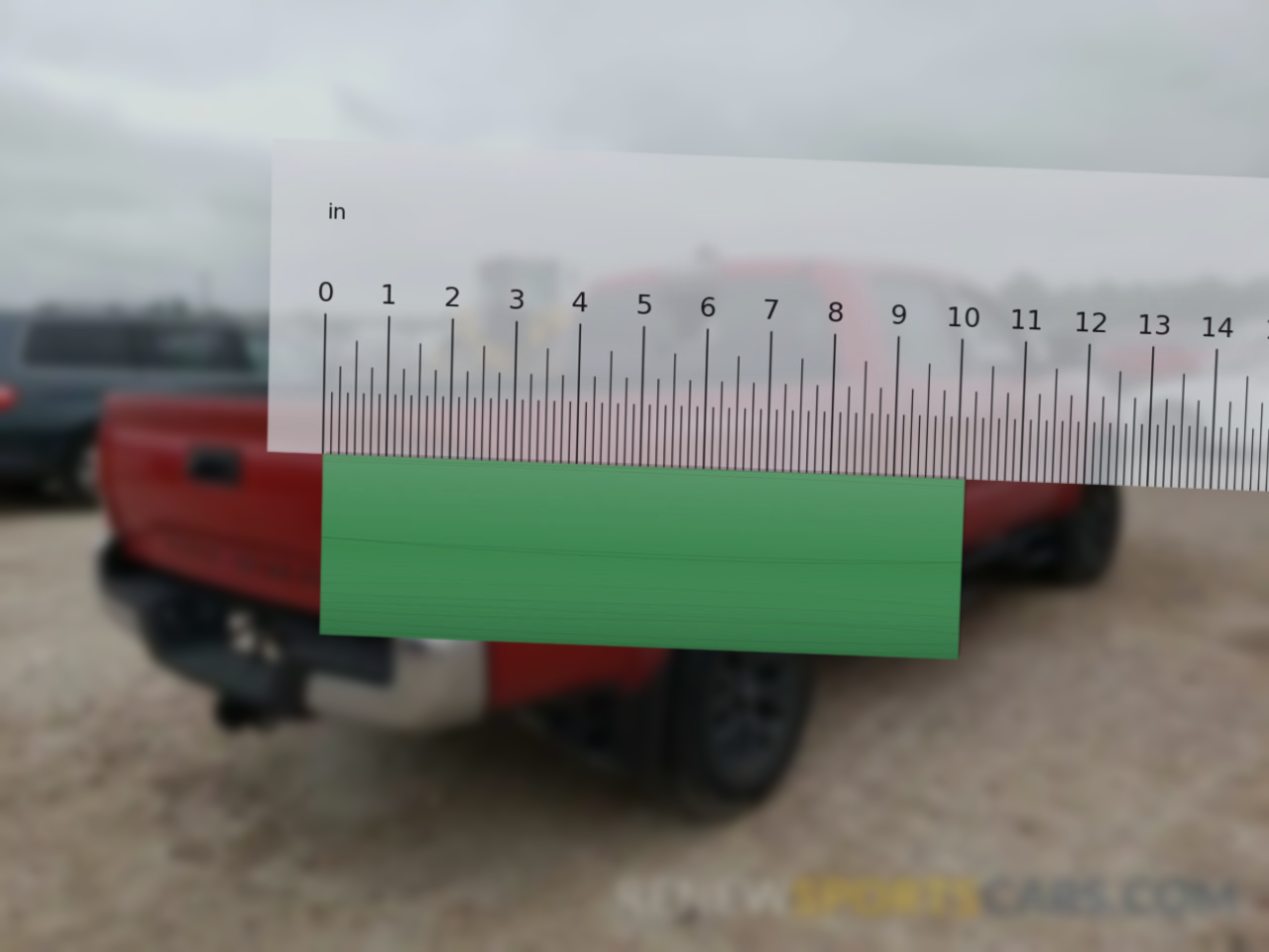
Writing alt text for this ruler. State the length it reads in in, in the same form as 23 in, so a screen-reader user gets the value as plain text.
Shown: 10.125 in
